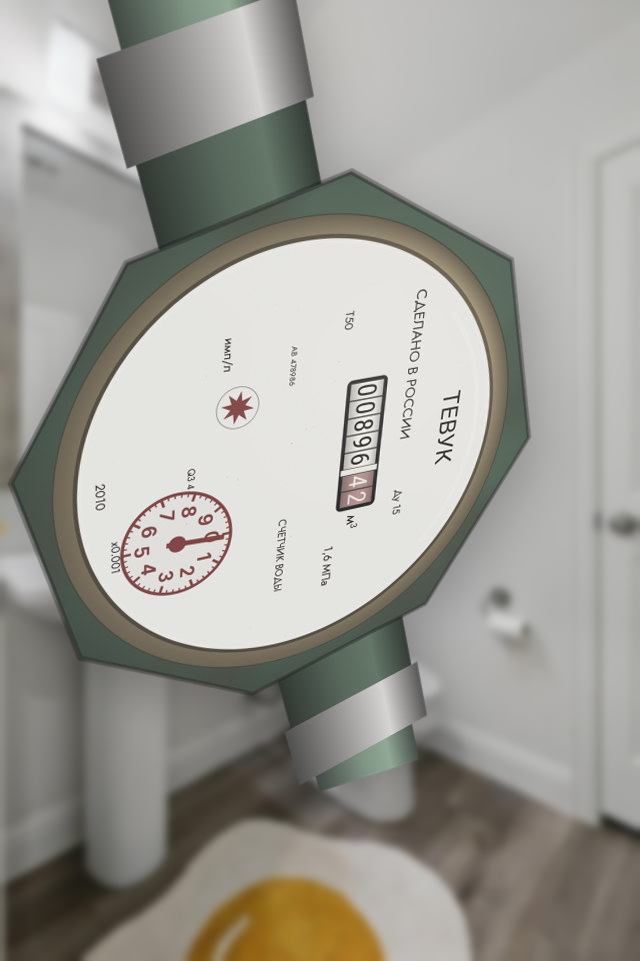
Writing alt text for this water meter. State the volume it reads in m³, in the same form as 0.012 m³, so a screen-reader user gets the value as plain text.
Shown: 896.420 m³
